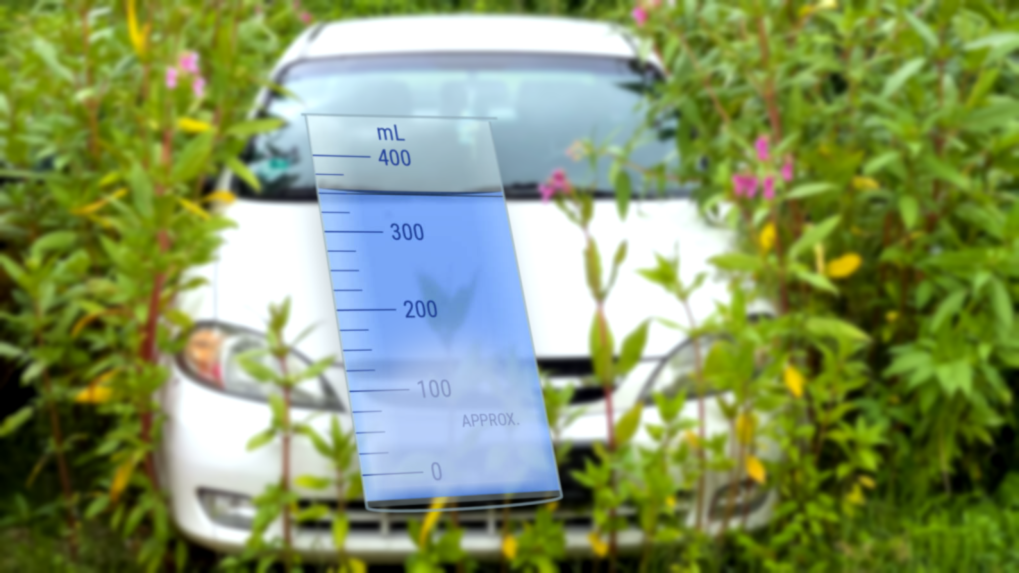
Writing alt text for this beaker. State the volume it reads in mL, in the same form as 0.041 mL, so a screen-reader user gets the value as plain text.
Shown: 350 mL
